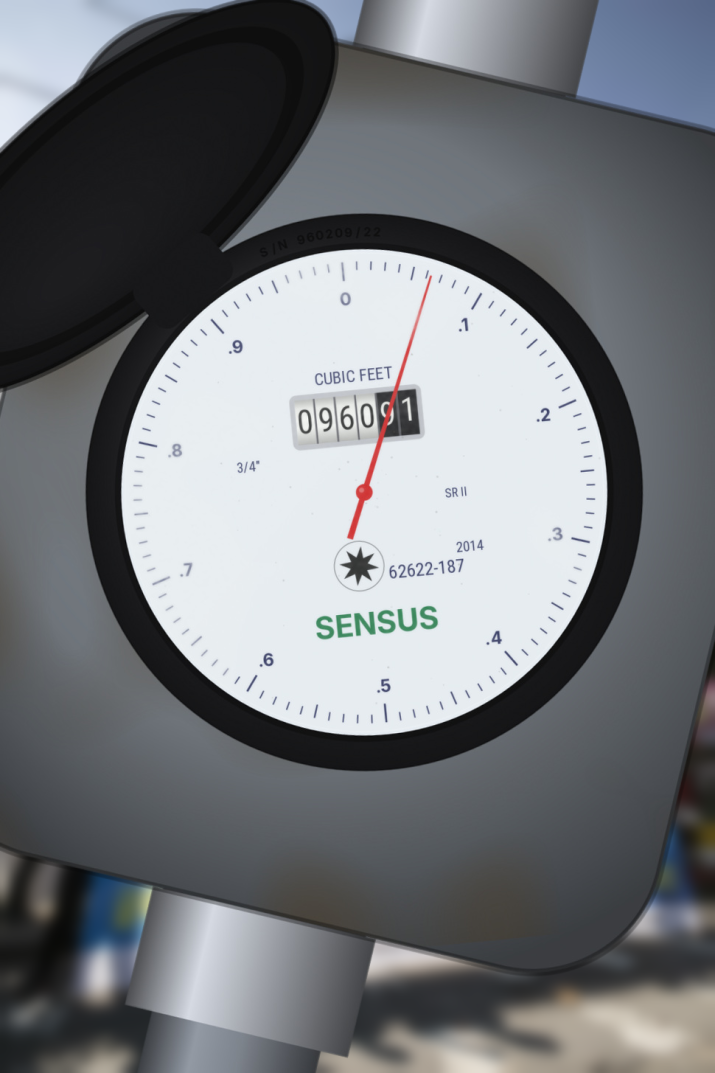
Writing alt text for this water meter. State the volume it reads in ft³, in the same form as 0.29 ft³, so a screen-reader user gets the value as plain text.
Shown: 96091.06 ft³
